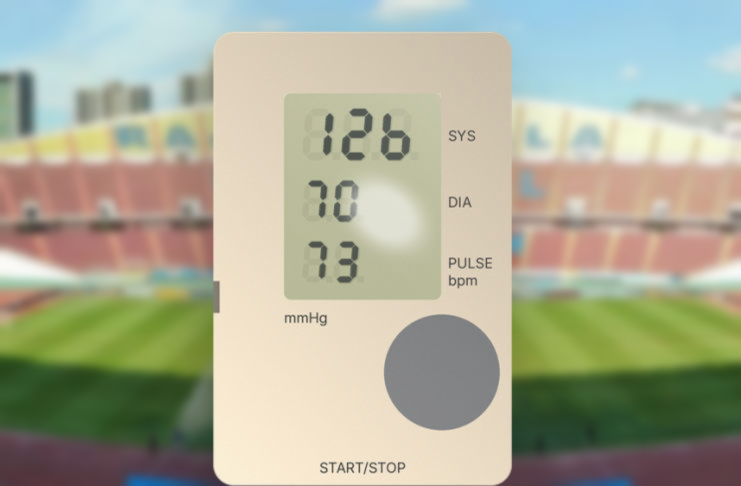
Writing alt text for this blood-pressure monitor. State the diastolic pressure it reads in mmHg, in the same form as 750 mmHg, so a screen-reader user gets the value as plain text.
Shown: 70 mmHg
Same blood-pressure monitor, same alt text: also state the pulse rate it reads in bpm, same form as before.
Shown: 73 bpm
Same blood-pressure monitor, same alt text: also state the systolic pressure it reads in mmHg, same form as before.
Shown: 126 mmHg
